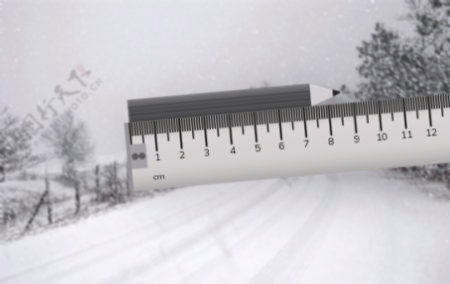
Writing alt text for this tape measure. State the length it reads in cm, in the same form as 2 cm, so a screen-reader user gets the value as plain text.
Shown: 8.5 cm
